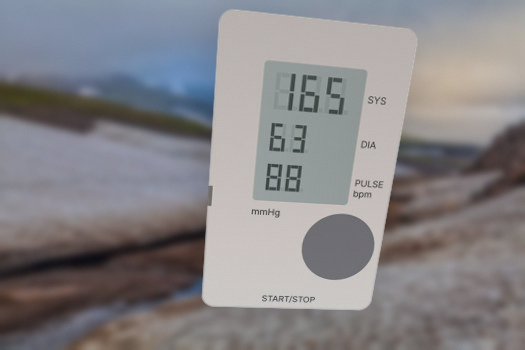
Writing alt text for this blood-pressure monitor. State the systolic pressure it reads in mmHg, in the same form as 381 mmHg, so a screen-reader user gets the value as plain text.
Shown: 165 mmHg
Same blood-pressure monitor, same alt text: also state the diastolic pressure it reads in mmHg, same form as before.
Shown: 63 mmHg
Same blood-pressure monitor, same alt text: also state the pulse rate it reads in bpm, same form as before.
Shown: 88 bpm
